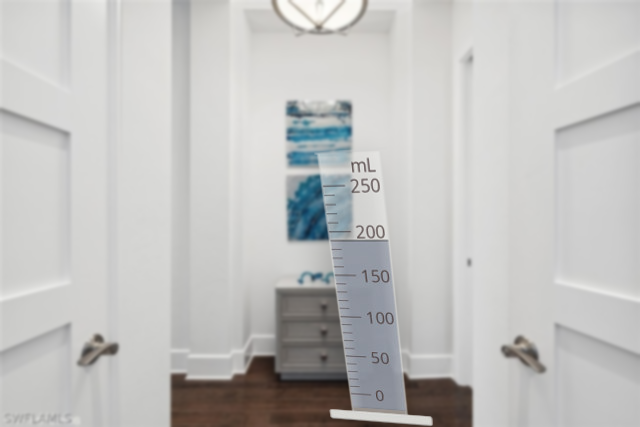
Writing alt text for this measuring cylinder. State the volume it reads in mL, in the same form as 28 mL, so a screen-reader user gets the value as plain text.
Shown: 190 mL
